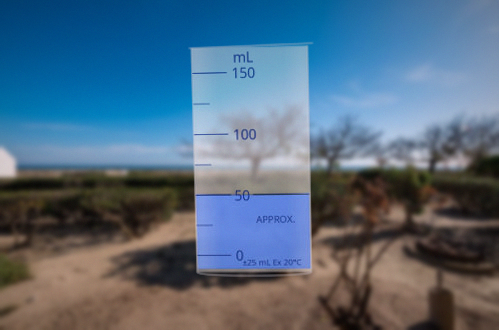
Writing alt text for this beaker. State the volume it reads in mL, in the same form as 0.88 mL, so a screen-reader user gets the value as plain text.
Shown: 50 mL
